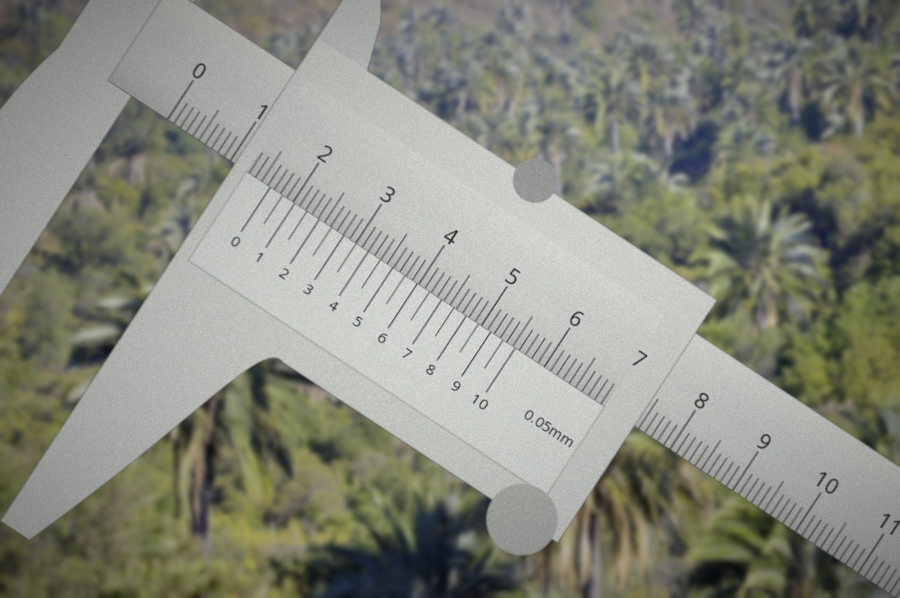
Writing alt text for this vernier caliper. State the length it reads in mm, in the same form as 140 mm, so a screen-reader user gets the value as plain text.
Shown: 16.4 mm
